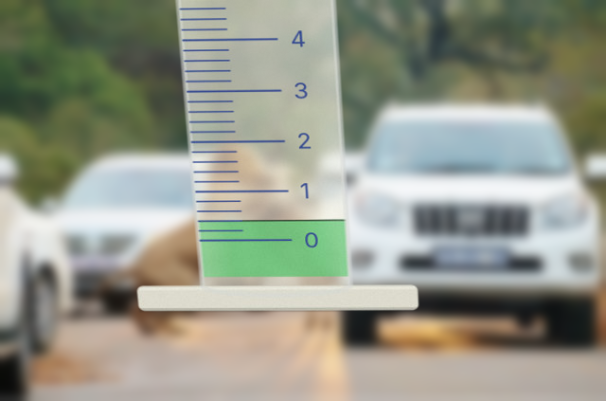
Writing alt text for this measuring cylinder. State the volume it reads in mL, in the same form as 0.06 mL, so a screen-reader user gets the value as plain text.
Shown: 0.4 mL
